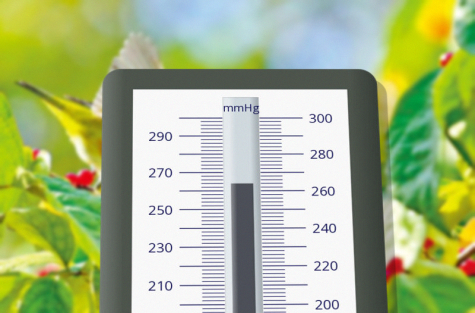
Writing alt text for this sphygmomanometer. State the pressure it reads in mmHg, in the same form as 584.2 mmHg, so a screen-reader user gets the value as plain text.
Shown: 264 mmHg
